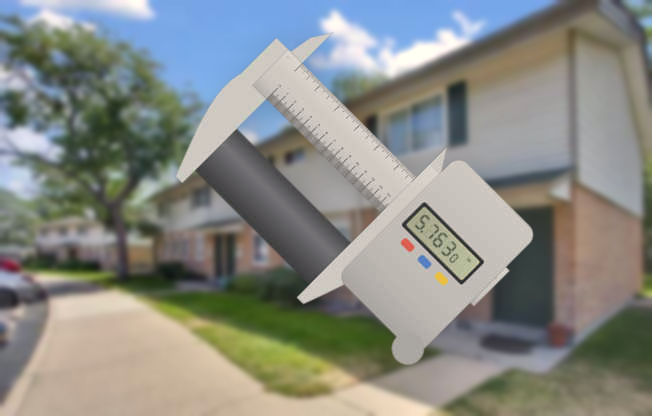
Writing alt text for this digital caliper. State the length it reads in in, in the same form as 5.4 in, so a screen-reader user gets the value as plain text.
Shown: 5.7630 in
